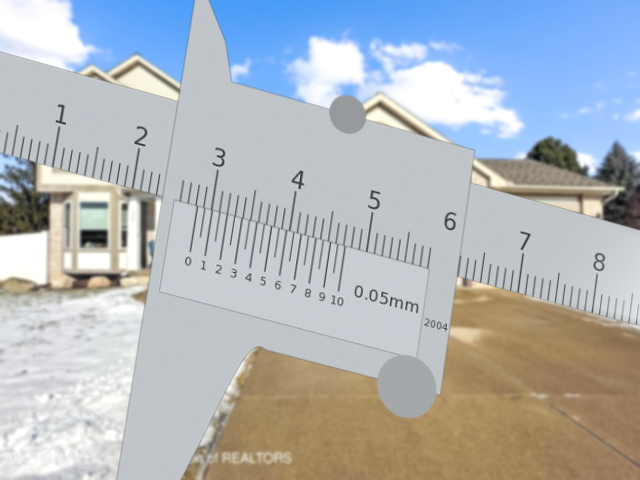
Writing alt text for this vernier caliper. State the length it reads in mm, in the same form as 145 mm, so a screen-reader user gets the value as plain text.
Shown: 28.2 mm
